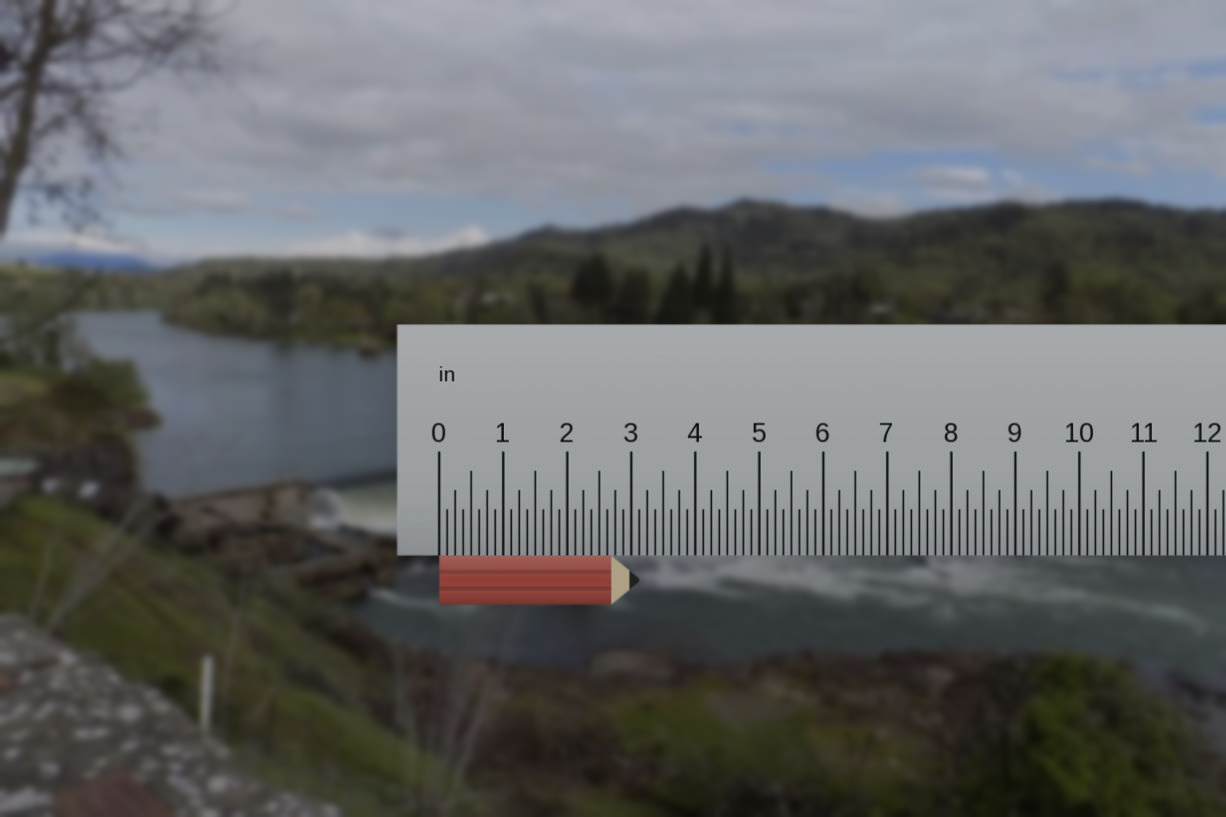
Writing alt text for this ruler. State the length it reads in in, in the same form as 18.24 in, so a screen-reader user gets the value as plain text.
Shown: 3.125 in
